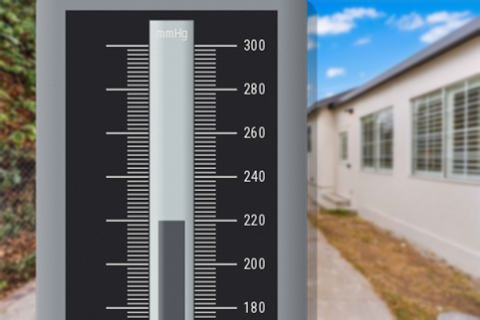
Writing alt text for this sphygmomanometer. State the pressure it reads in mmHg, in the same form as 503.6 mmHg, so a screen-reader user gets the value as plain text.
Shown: 220 mmHg
